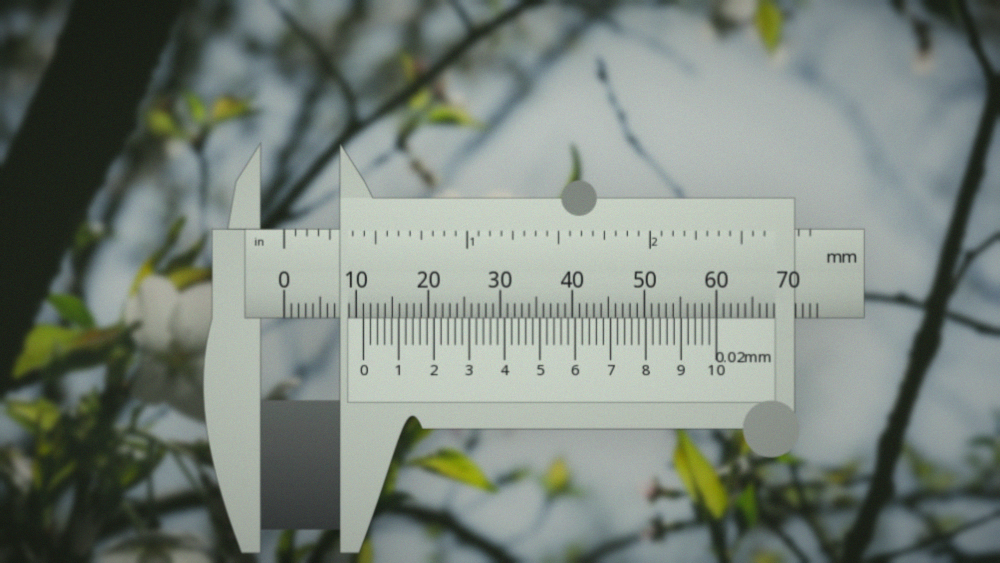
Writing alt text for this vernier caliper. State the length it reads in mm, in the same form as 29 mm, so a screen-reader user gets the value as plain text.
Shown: 11.0 mm
